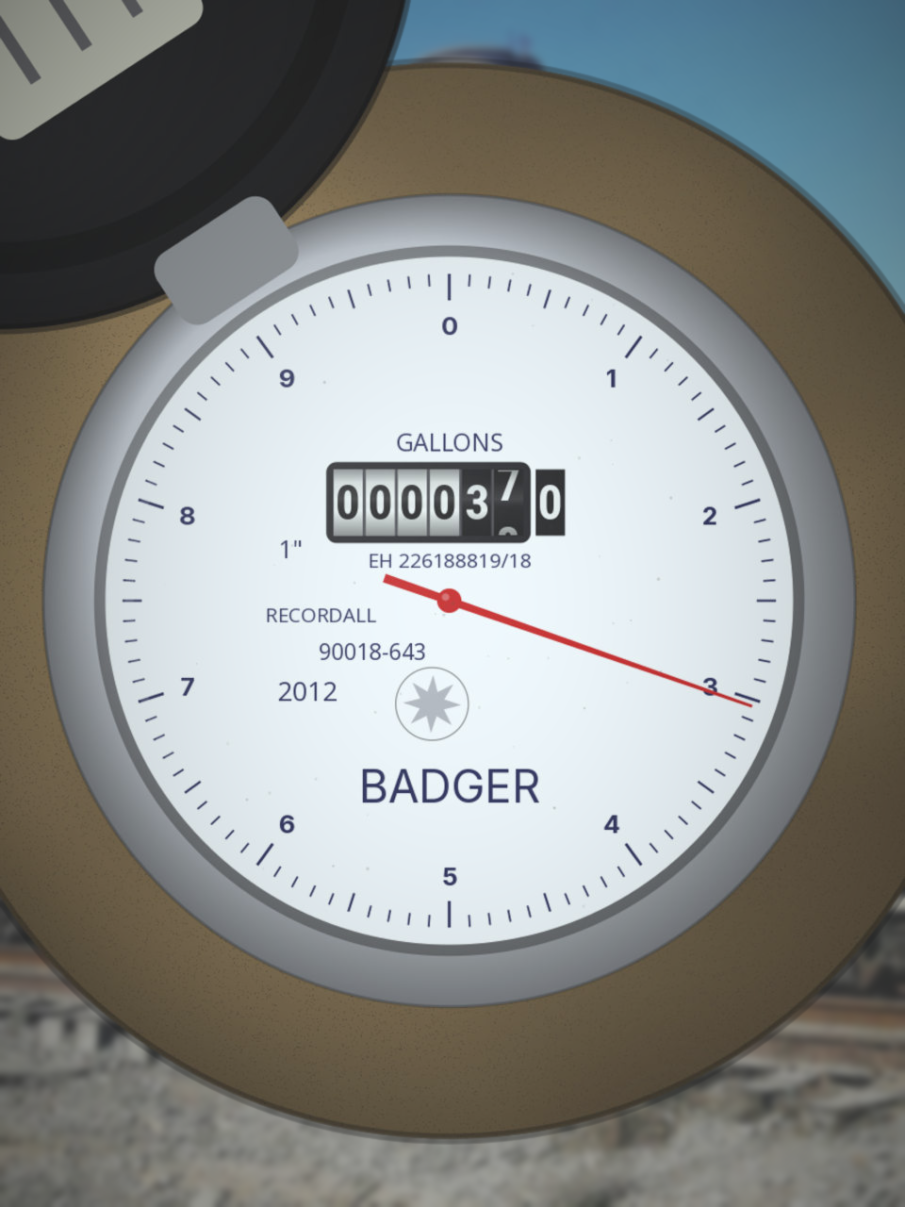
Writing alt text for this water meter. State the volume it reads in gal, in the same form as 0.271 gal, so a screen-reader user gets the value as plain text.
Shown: 373.0 gal
